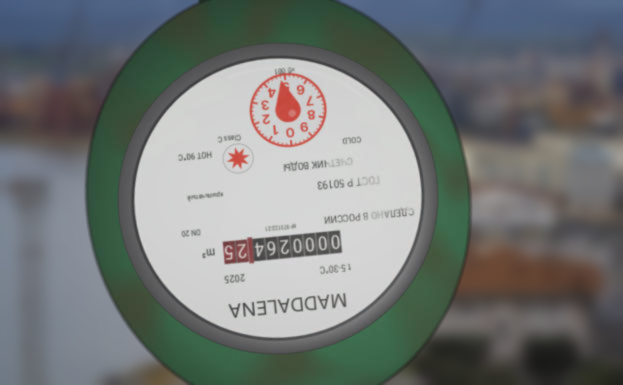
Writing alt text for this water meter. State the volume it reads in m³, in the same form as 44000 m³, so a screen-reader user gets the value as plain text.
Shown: 264.254 m³
